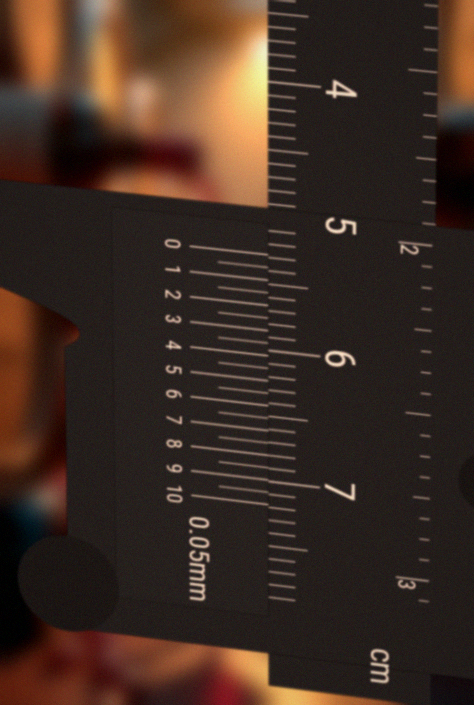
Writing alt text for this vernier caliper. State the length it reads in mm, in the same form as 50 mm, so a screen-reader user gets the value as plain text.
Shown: 52.8 mm
